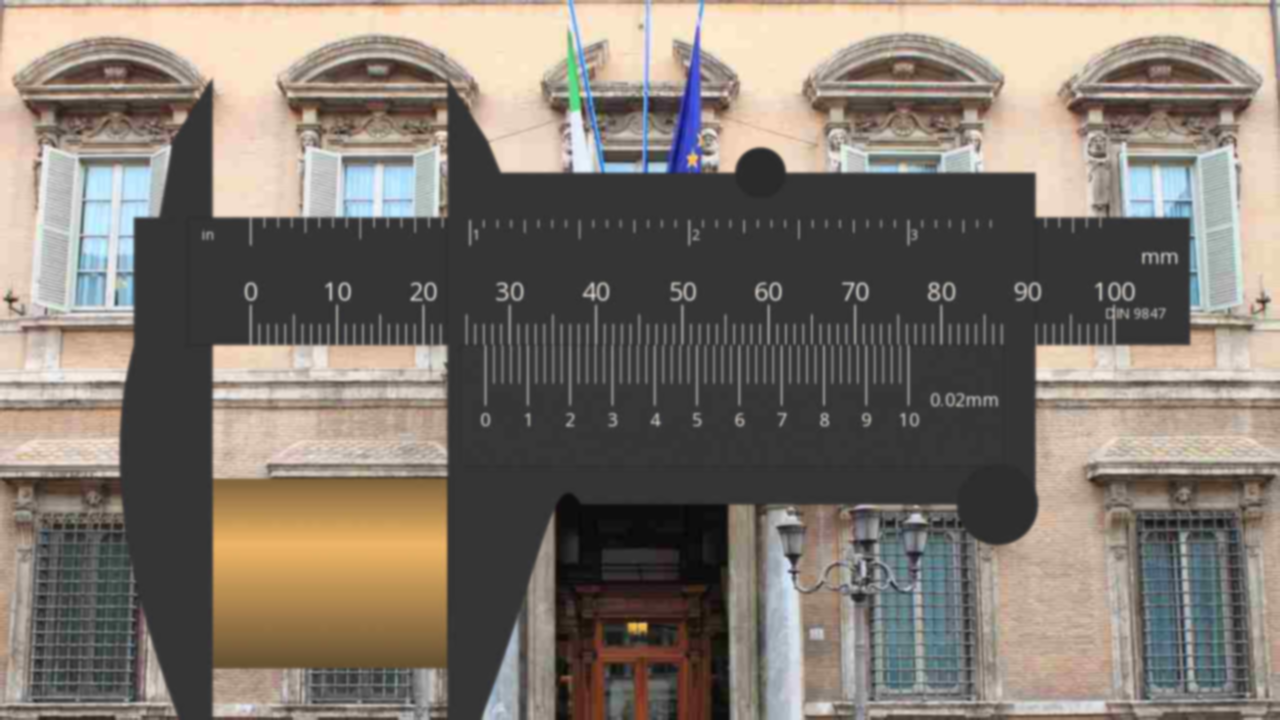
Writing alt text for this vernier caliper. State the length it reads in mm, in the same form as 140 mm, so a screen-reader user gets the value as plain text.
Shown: 27.2 mm
